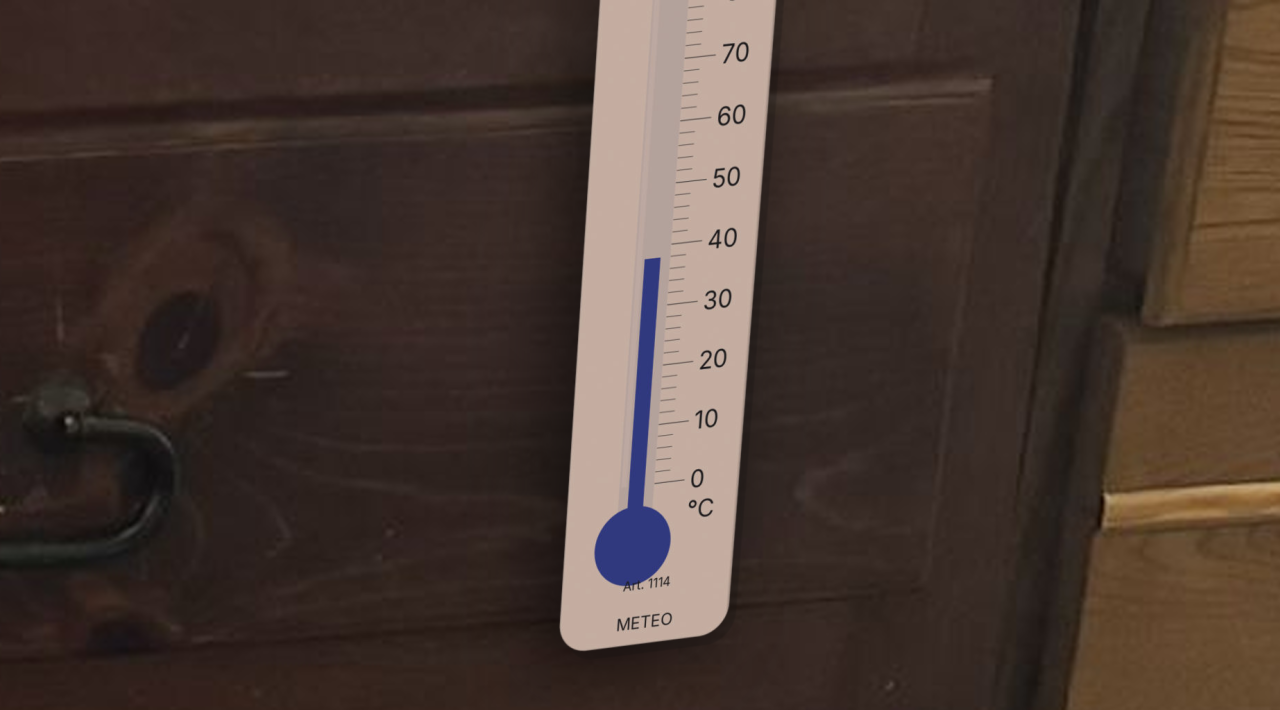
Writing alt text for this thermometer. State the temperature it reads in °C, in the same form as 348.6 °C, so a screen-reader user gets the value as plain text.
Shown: 38 °C
